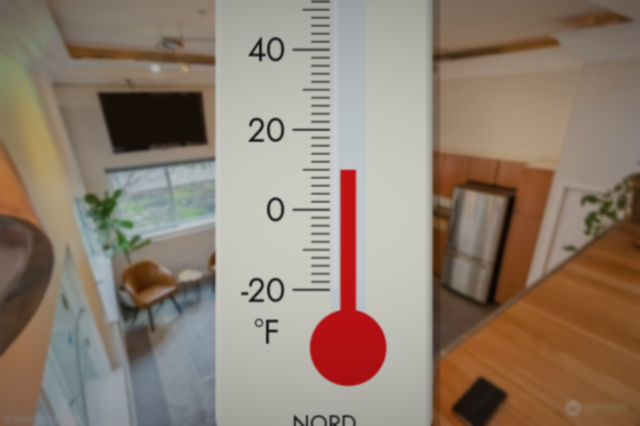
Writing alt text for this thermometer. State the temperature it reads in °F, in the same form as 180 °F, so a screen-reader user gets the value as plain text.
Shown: 10 °F
